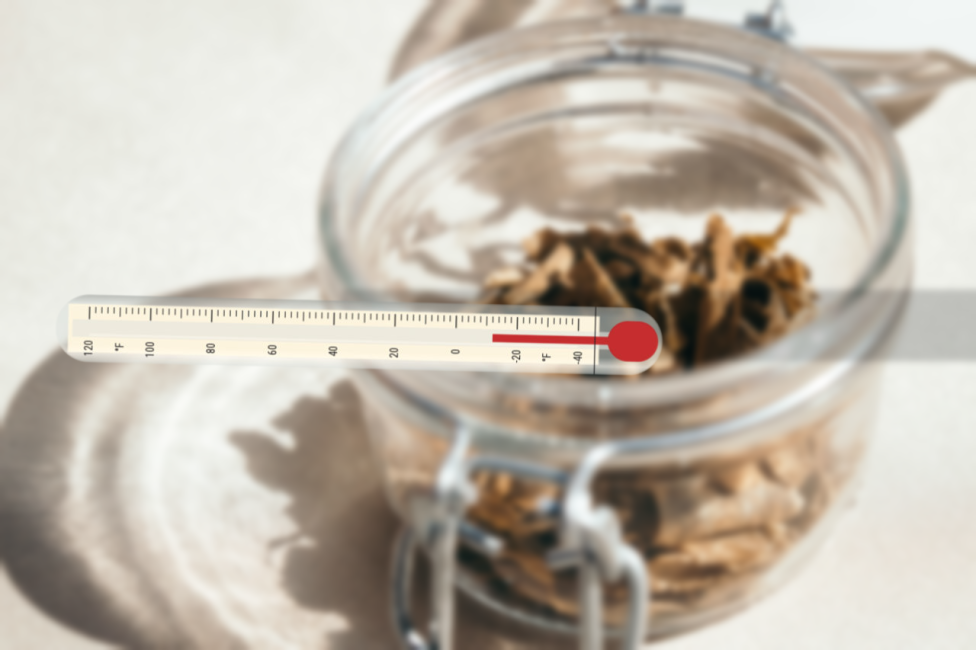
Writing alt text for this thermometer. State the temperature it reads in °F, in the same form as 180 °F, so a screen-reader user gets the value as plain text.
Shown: -12 °F
